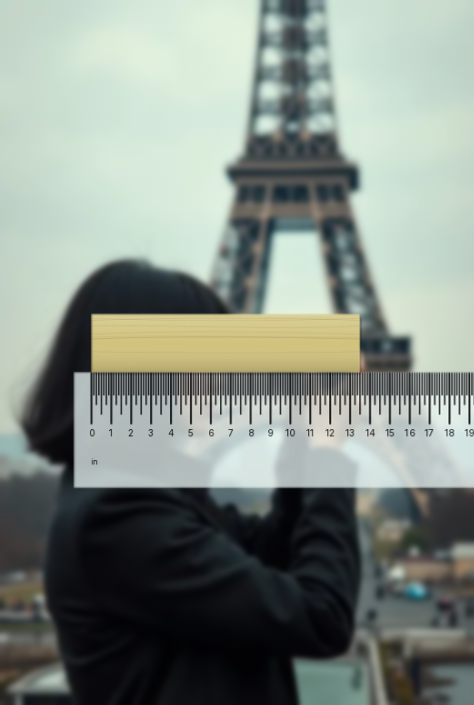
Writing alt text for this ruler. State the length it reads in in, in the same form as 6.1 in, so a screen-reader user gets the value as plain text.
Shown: 13.5 in
